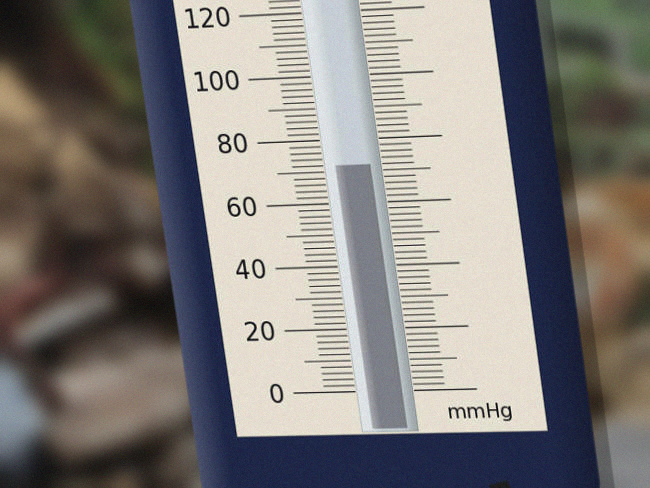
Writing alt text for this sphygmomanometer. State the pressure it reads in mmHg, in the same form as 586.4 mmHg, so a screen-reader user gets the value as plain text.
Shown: 72 mmHg
